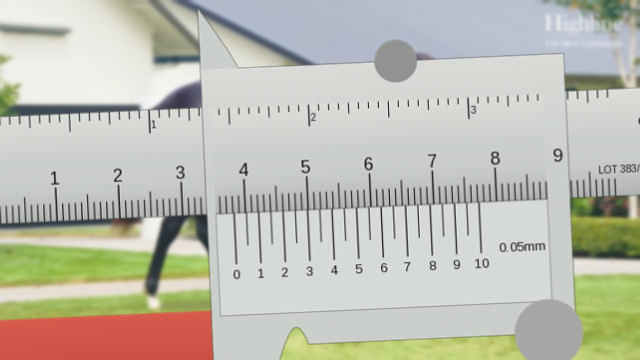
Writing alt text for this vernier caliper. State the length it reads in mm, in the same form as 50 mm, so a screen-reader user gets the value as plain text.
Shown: 38.2 mm
